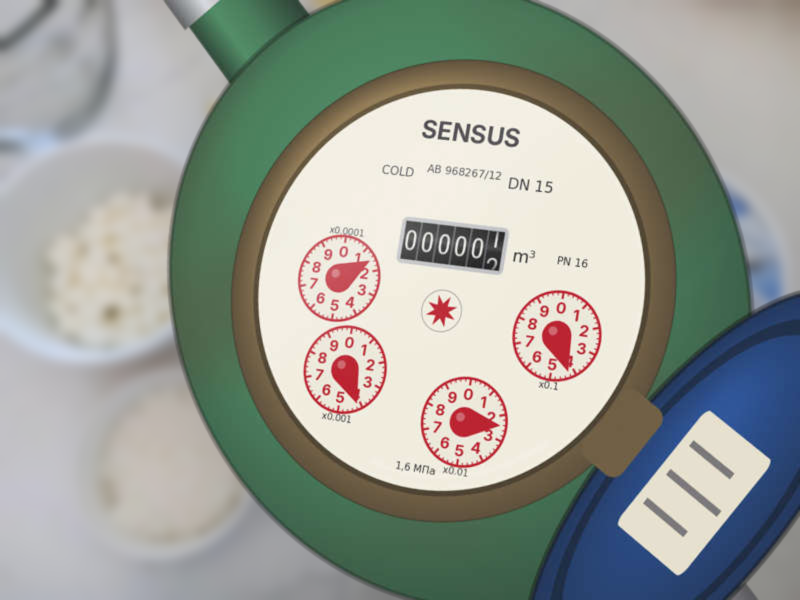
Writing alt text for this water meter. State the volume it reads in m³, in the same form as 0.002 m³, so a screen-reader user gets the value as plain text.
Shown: 1.4241 m³
